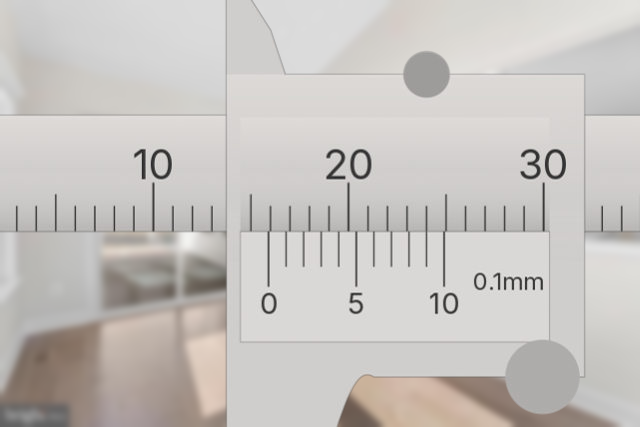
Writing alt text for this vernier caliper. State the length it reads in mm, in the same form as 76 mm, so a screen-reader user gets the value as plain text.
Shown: 15.9 mm
